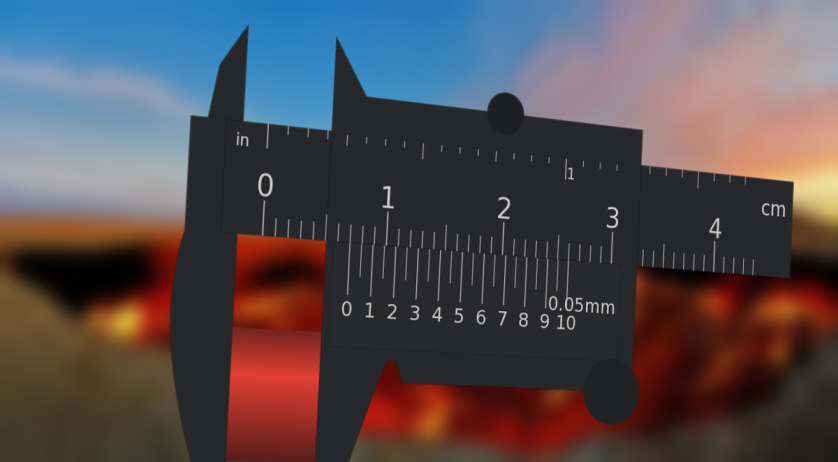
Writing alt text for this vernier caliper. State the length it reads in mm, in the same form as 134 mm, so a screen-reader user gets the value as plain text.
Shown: 7.0 mm
